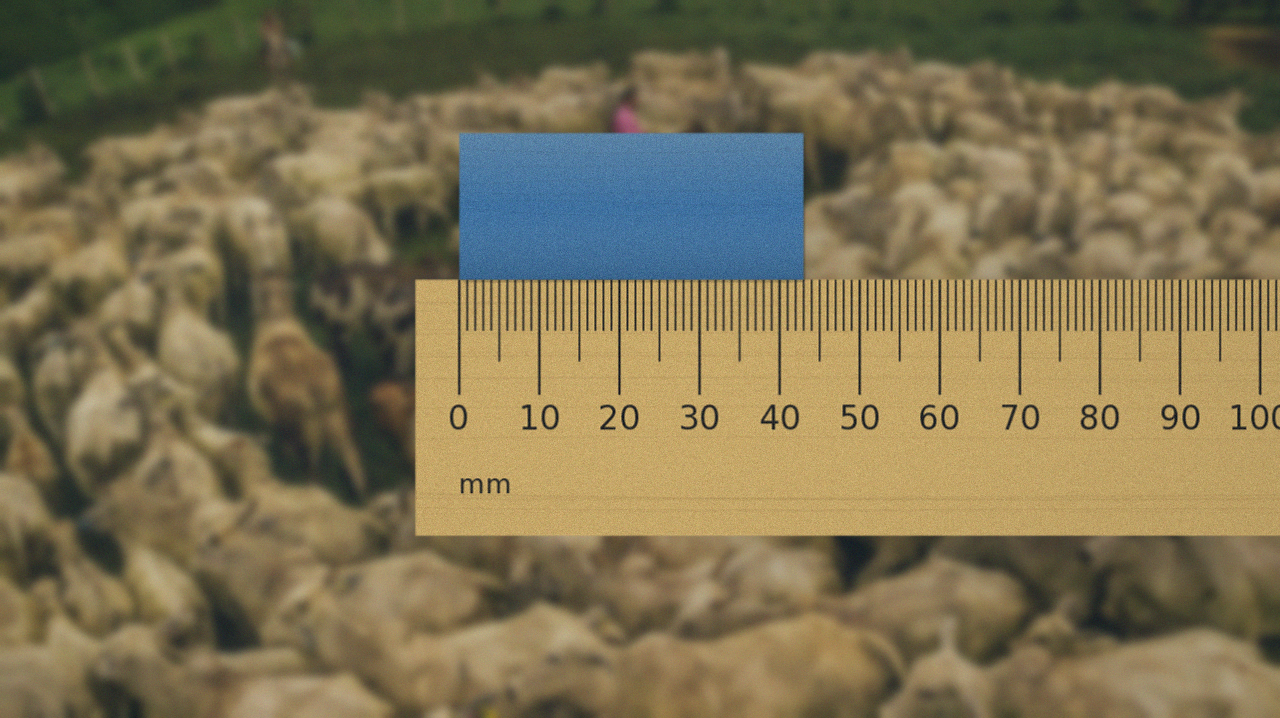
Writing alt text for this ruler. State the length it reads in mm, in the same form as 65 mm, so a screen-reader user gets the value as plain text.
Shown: 43 mm
